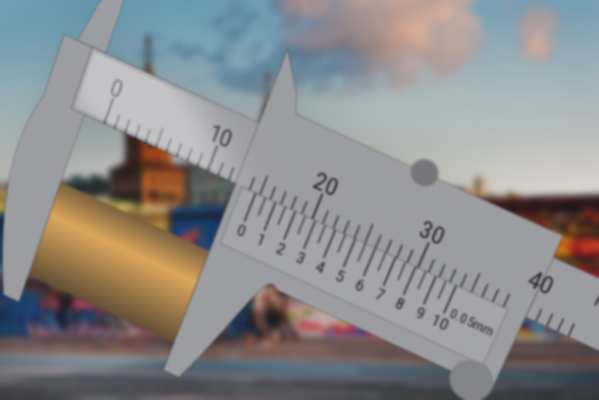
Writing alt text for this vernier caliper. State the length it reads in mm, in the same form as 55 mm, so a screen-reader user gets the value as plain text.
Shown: 14.6 mm
